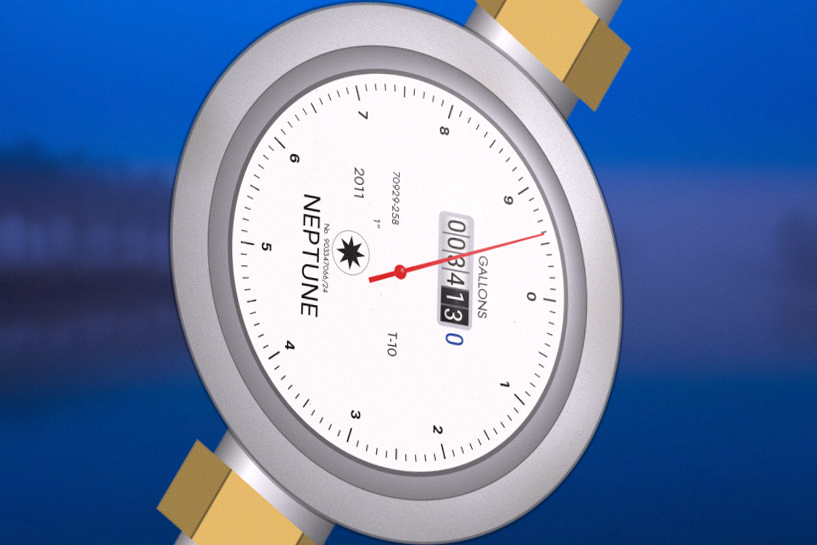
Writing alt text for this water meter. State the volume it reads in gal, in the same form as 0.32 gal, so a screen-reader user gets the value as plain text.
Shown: 34129.4 gal
